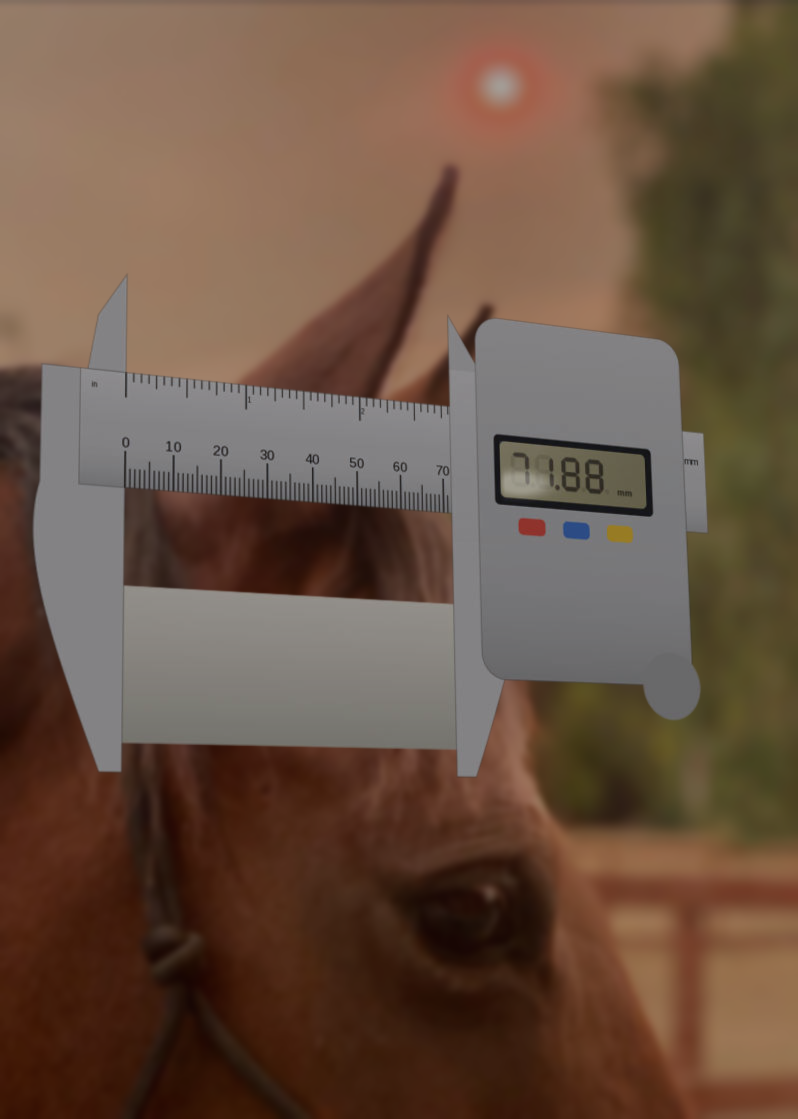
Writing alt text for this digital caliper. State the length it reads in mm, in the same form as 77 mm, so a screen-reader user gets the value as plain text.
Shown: 71.88 mm
